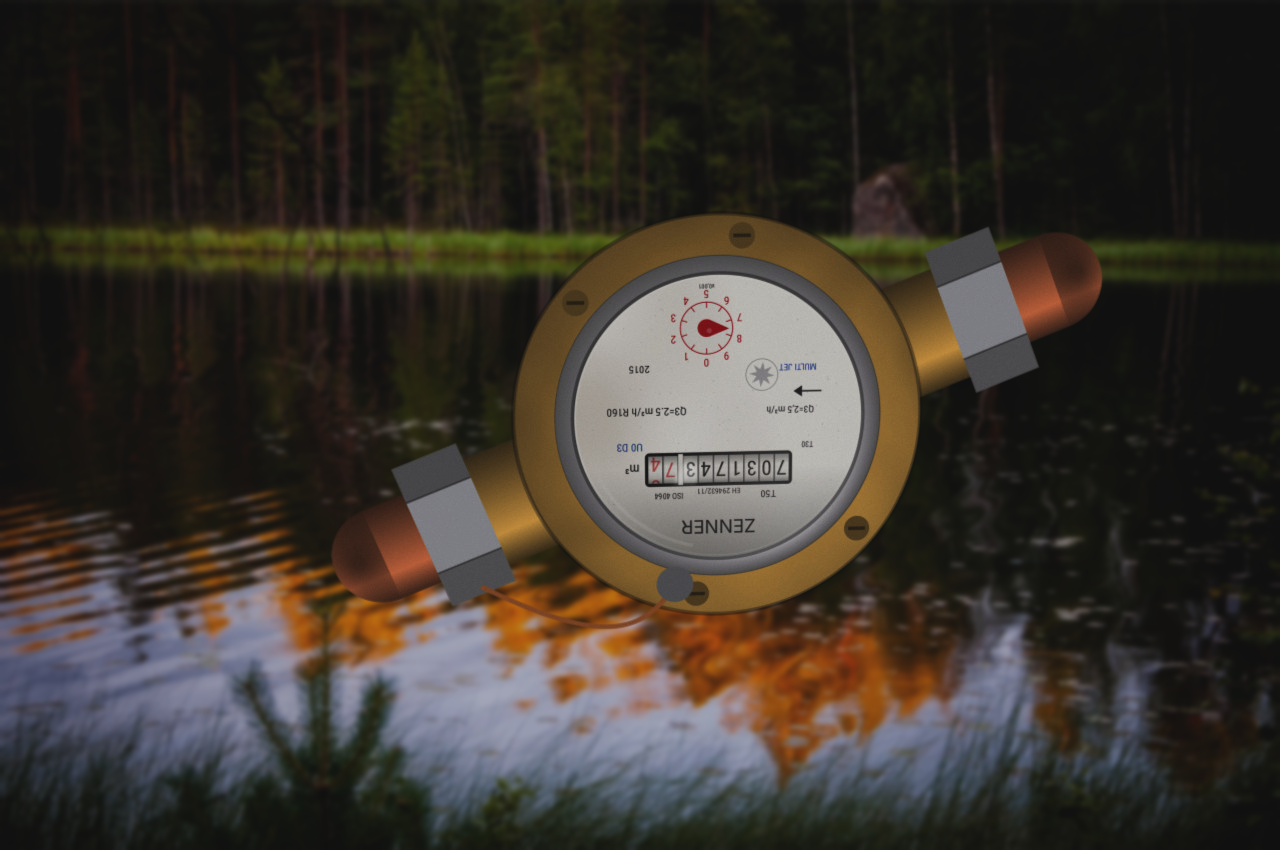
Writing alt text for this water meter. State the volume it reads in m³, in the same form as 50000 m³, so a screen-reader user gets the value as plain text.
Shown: 7031743.737 m³
